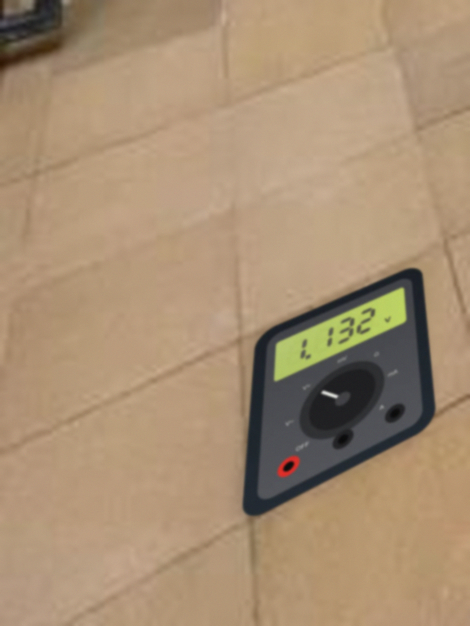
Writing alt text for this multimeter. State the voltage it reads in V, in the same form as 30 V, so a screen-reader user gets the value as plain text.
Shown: 1.132 V
